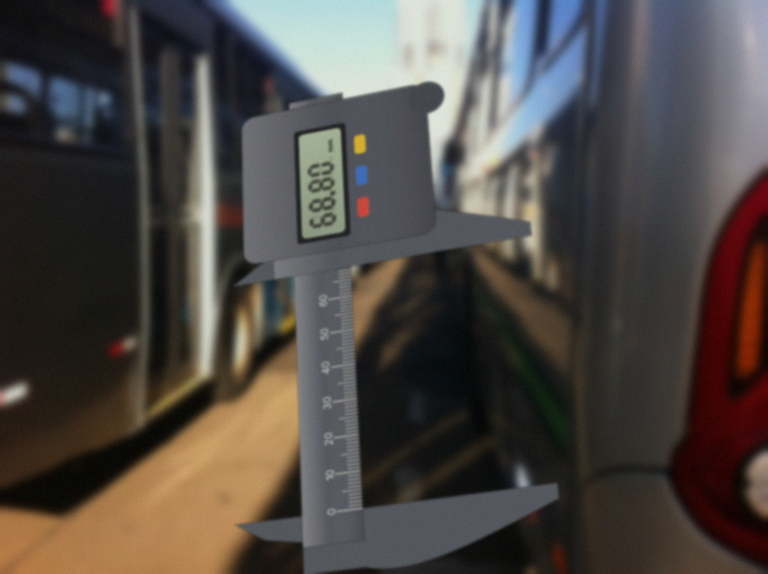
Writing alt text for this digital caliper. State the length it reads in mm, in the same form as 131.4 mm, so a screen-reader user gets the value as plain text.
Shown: 68.80 mm
